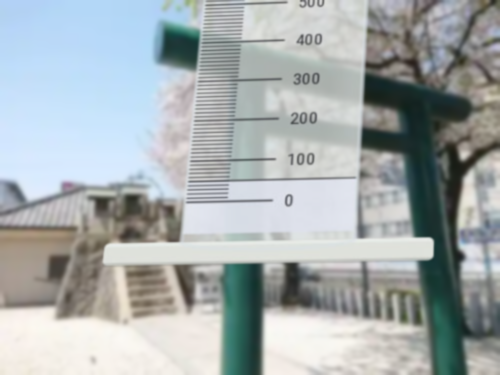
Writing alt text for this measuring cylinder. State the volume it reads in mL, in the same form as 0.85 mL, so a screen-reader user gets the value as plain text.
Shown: 50 mL
